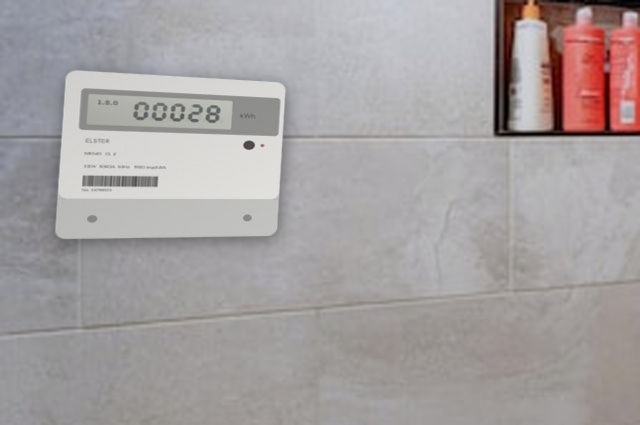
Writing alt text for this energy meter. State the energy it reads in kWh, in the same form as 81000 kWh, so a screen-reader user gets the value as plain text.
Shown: 28 kWh
